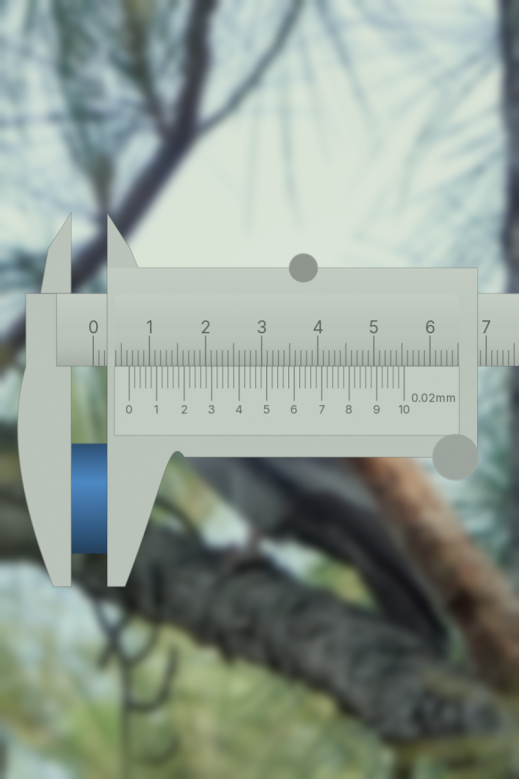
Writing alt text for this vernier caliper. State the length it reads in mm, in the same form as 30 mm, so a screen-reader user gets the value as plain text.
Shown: 6.4 mm
